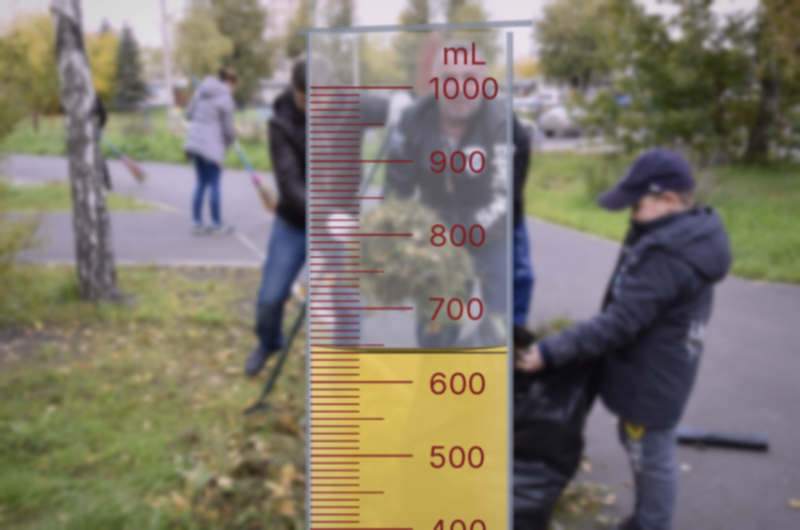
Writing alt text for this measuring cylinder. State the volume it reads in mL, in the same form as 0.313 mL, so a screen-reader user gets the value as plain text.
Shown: 640 mL
